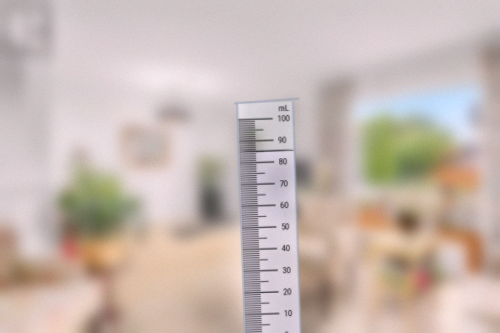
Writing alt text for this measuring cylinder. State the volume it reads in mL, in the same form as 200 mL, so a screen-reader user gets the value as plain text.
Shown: 85 mL
